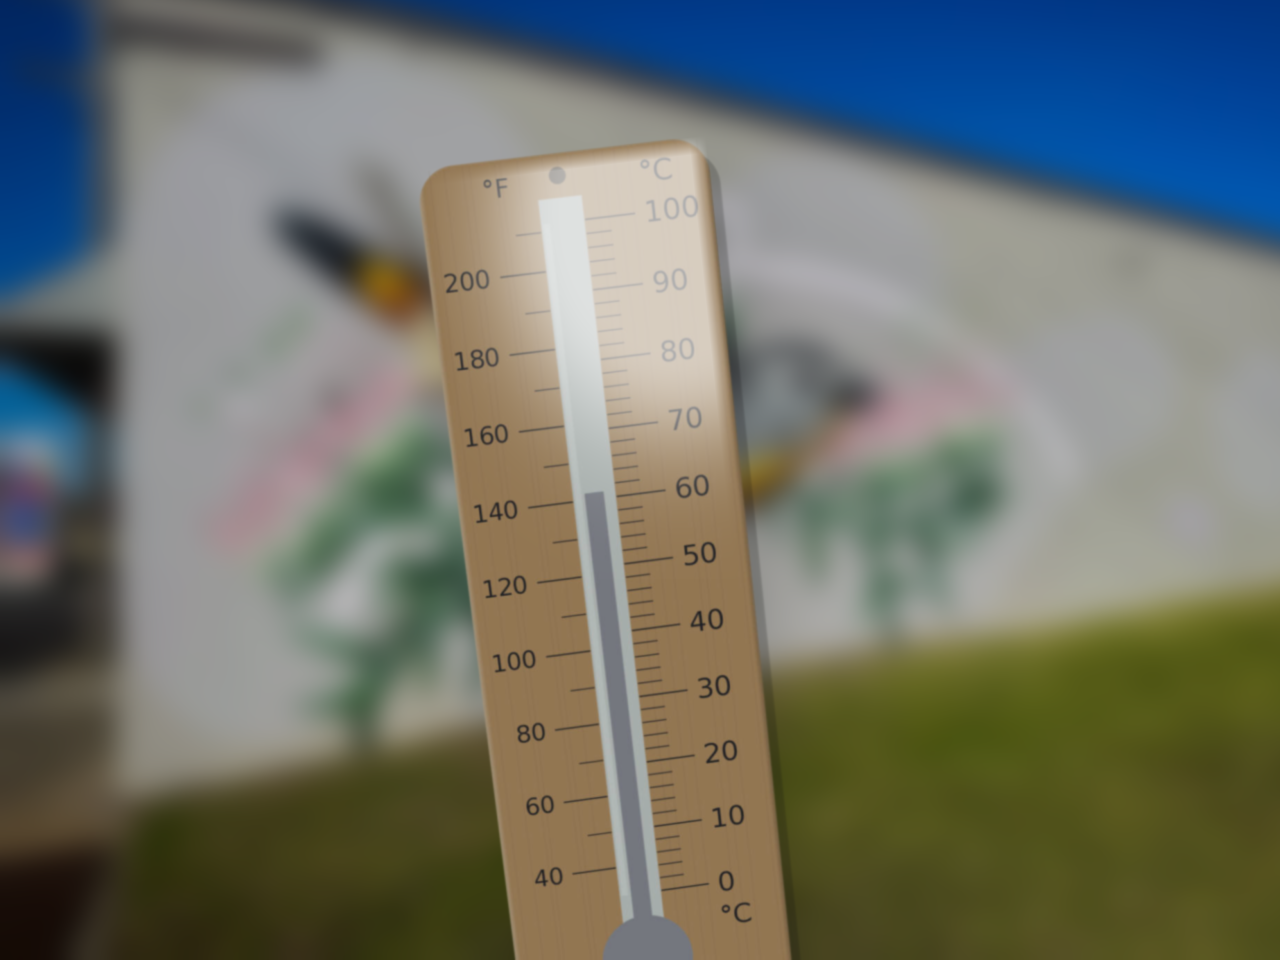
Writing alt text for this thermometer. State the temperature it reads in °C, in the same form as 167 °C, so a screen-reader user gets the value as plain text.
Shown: 61 °C
